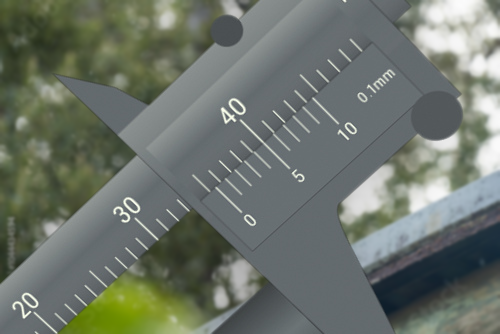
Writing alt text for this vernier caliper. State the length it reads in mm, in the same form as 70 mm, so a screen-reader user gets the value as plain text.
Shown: 35.5 mm
